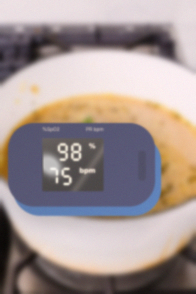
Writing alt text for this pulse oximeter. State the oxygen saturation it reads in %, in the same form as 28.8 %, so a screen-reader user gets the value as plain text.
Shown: 98 %
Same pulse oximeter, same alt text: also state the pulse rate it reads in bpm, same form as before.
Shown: 75 bpm
